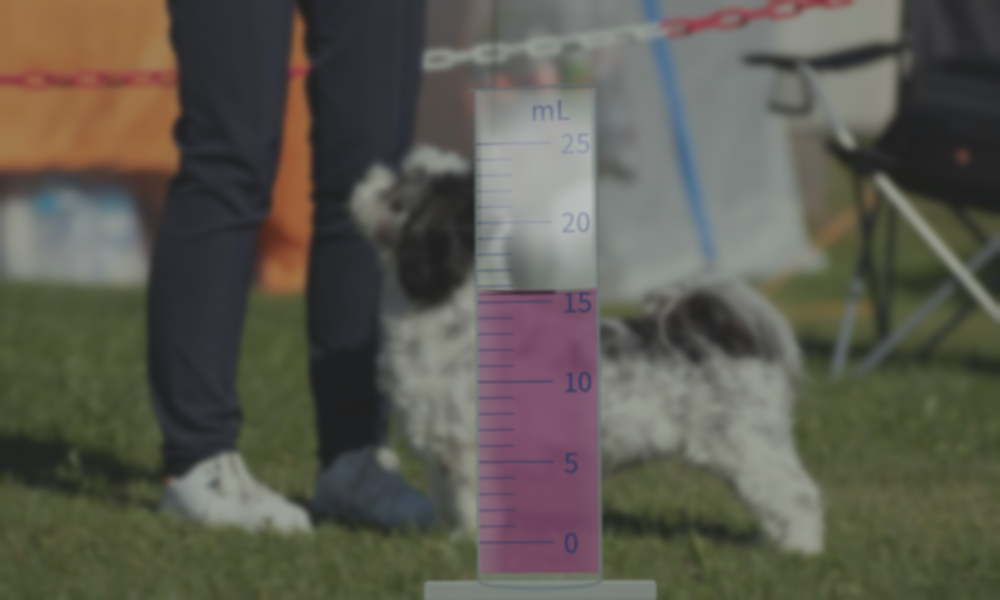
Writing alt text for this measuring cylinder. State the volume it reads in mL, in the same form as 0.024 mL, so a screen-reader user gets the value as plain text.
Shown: 15.5 mL
